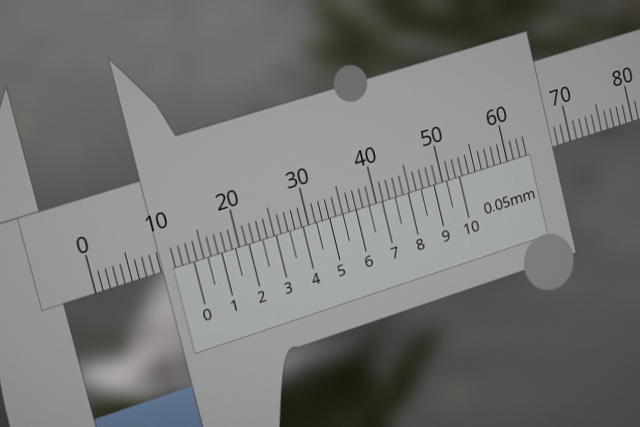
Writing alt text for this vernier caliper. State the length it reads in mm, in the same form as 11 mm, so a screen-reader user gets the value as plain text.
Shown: 13.6 mm
